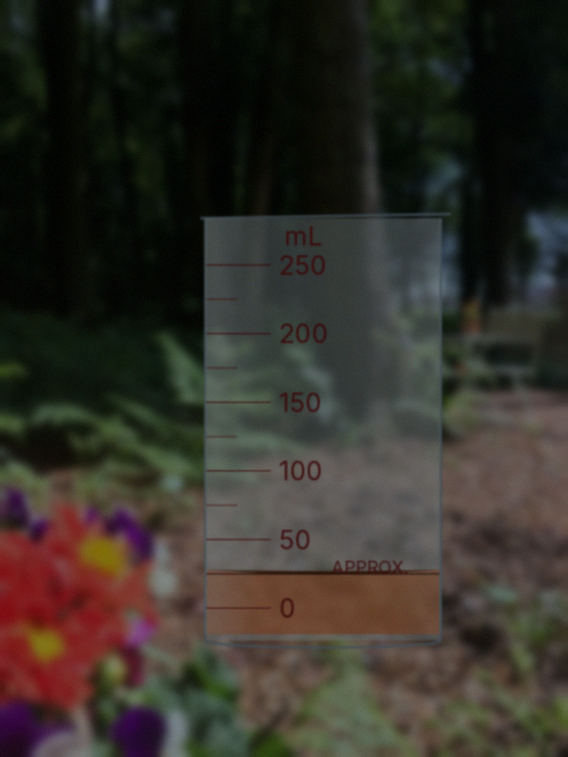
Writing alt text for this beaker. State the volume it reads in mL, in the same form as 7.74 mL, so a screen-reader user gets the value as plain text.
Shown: 25 mL
